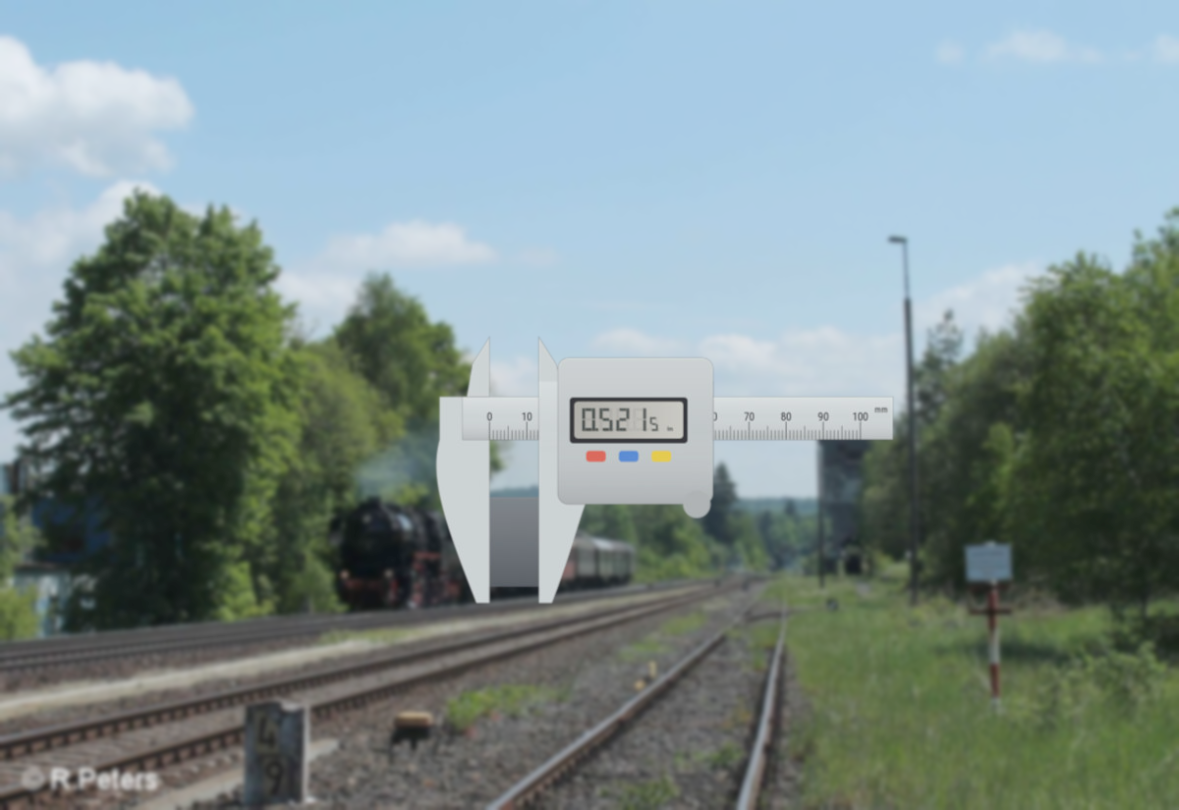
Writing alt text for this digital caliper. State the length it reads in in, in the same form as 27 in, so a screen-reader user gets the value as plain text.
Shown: 0.5215 in
